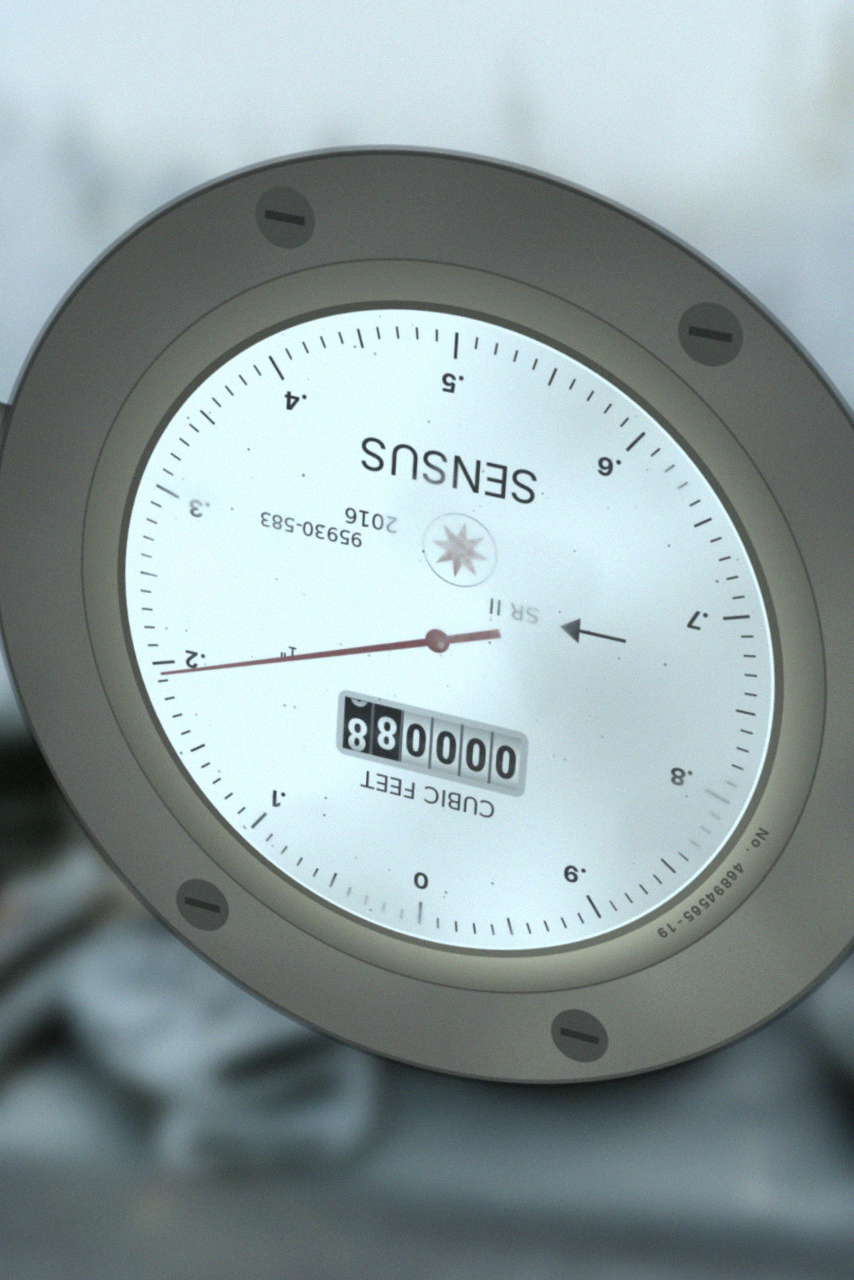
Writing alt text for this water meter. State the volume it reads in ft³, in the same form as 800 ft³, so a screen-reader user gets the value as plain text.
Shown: 88.19 ft³
